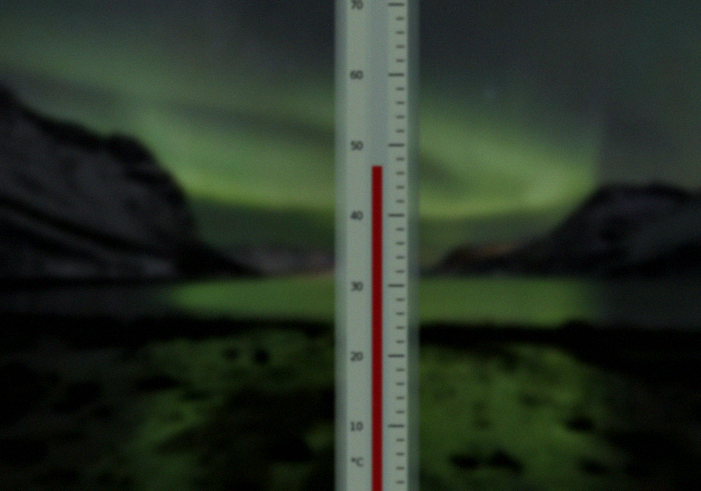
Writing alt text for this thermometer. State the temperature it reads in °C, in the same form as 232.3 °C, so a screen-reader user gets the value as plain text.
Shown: 47 °C
